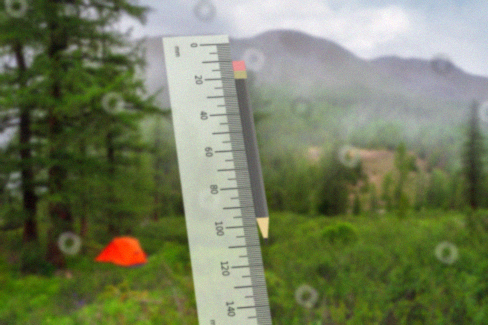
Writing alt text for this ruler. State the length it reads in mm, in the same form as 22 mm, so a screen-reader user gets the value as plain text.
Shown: 100 mm
